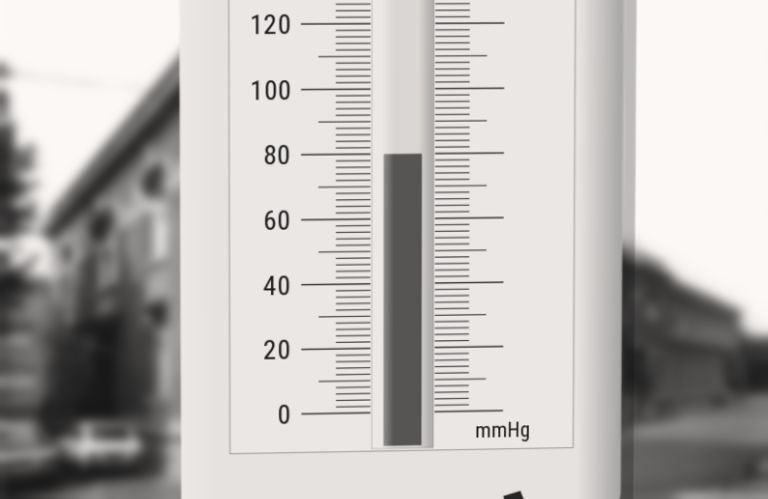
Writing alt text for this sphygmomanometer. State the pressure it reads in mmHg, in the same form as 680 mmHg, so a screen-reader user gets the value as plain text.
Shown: 80 mmHg
